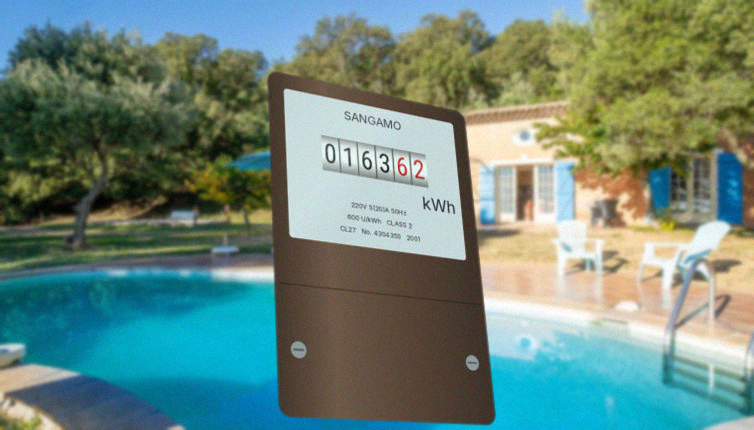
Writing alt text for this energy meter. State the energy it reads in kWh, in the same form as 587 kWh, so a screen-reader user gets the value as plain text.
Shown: 163.62 kWh
